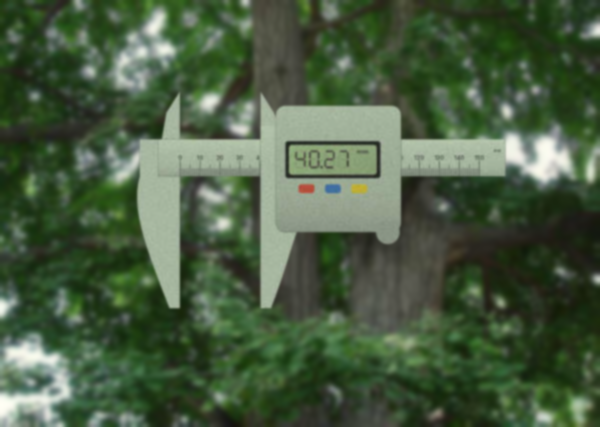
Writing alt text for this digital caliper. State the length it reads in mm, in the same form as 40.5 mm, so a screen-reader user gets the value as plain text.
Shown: 40.27 mm
